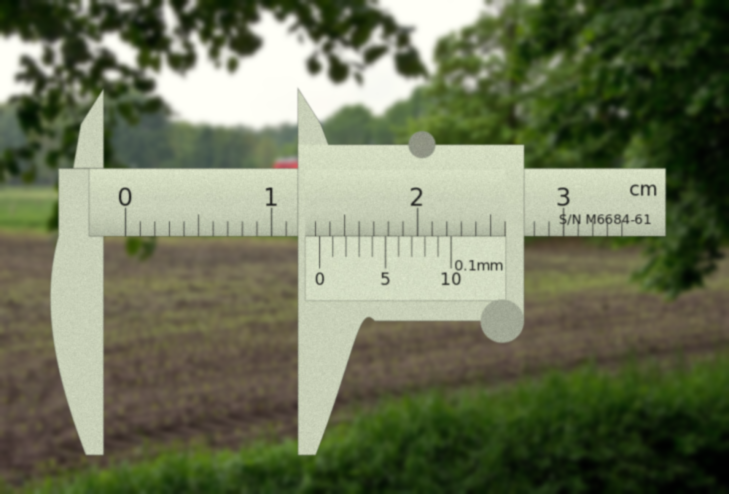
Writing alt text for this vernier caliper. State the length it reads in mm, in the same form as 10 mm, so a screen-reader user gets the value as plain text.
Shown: 13.3 mm
